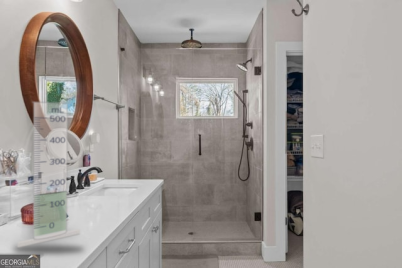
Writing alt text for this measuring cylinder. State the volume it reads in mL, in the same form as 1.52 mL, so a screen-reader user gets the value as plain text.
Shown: 150 mL
